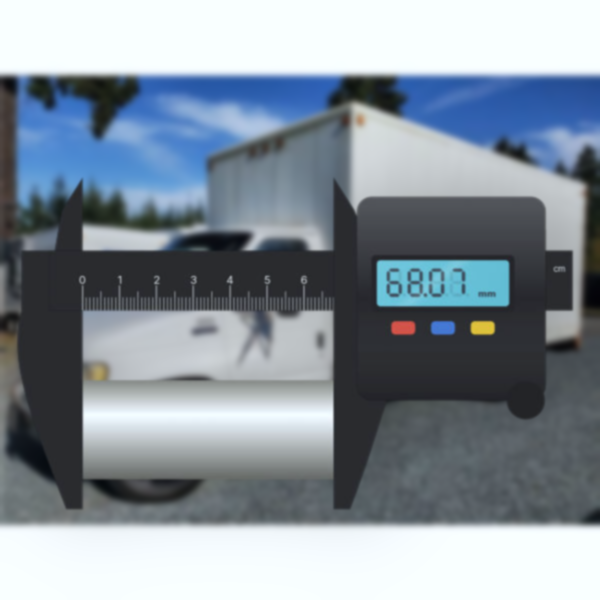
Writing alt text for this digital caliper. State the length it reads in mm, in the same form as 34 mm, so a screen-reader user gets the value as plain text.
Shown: 68.07 mm
